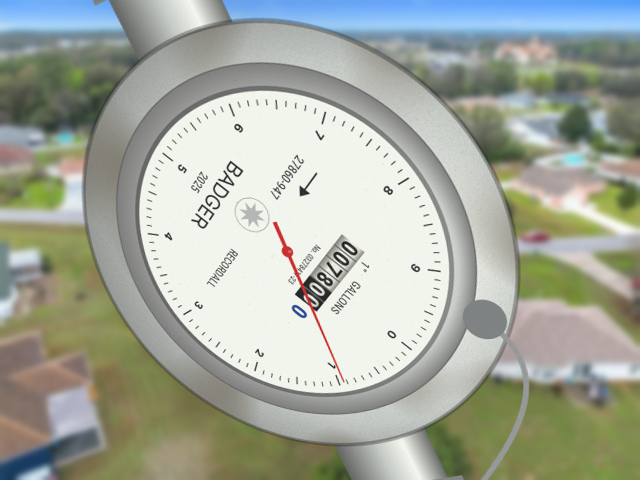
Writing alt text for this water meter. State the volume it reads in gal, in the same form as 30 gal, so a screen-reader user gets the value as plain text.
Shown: 78000.9 gal
